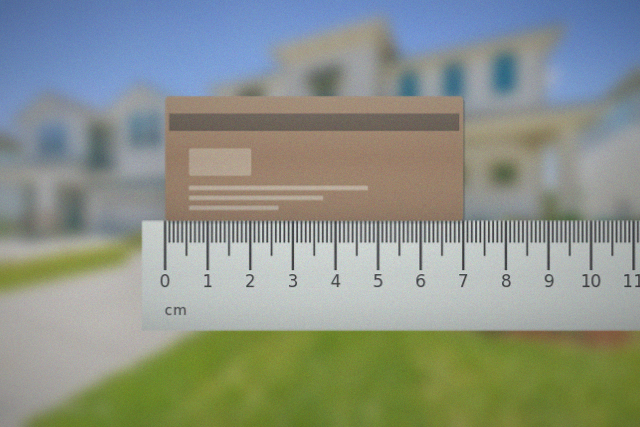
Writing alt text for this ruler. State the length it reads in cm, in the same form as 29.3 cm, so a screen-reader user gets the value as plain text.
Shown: 7 cm
